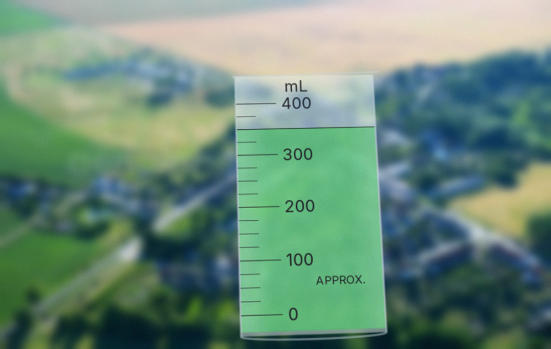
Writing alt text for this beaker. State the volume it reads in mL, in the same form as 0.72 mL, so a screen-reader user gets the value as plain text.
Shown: 350 mL
